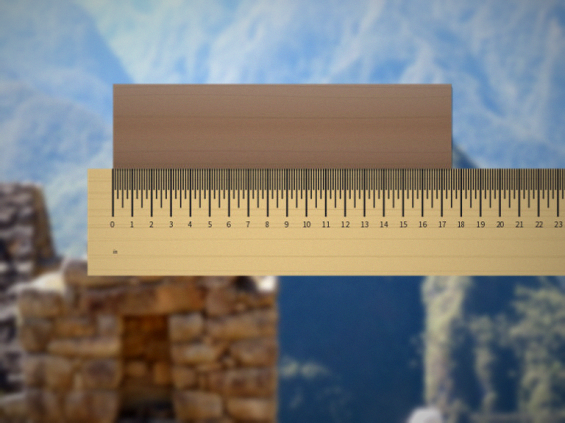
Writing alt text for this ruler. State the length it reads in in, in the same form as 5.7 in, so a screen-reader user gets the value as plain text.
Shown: 17.5 in
